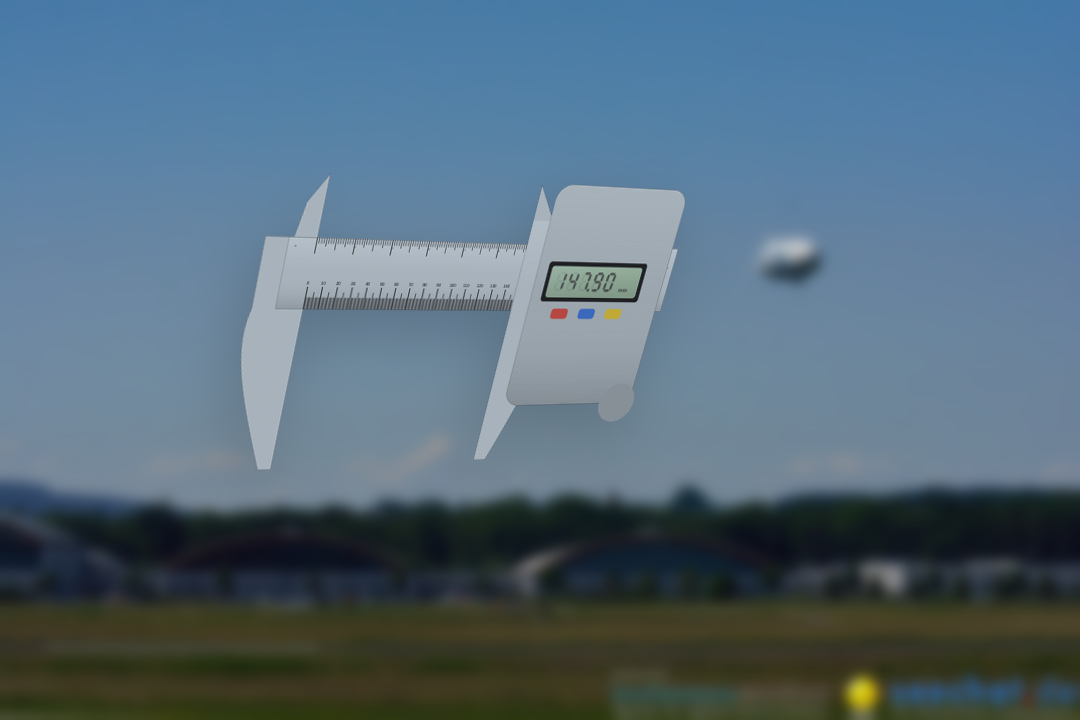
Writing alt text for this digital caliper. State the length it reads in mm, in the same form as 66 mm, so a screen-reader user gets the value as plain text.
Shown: 147.90 mm
